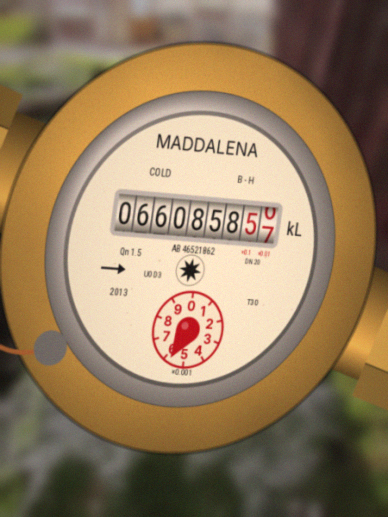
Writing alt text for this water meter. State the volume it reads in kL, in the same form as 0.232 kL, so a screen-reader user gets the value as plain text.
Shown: 660858.565 kL
